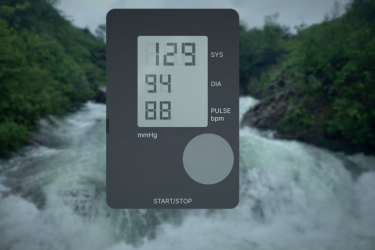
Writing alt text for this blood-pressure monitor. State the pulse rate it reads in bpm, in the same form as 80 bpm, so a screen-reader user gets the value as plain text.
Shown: 88 bpm
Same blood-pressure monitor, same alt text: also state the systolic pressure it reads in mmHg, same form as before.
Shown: 129 mmHg
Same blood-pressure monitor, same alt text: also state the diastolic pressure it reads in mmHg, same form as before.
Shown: 94 mmHg
